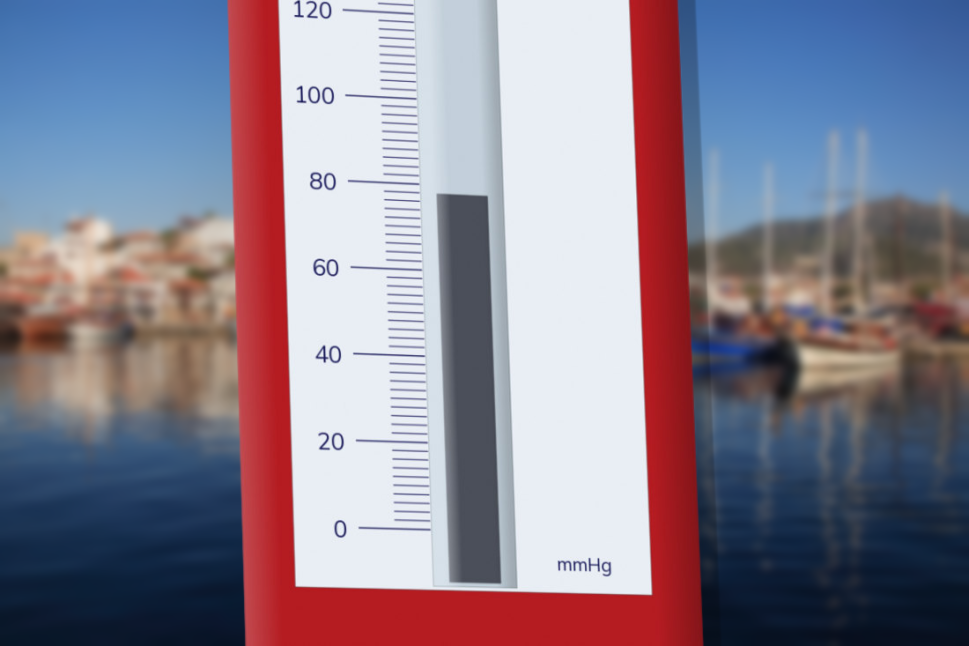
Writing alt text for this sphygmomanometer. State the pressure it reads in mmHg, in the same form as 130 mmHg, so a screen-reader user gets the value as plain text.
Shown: 78 mmHg
